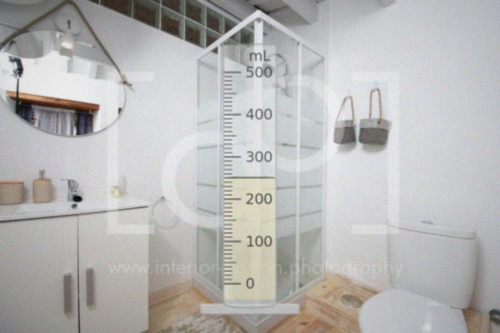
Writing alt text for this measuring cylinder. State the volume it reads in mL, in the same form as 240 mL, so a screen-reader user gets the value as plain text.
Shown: 250 mL
